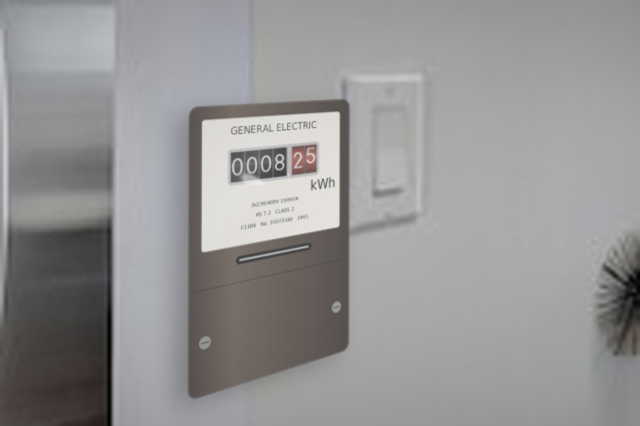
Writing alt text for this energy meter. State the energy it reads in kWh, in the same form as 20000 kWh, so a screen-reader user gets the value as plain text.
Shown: 8.25 kWh
